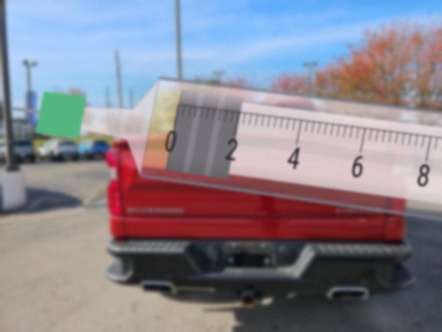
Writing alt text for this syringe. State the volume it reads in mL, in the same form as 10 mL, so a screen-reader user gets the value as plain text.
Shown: 0 mL
